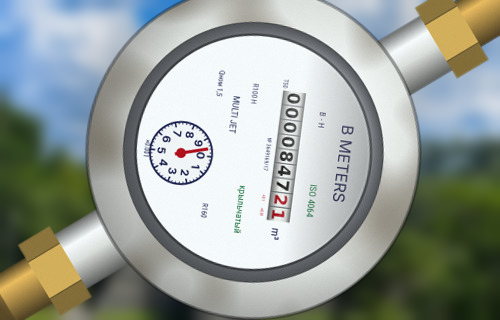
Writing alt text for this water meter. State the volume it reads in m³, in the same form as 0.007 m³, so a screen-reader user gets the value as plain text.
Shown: 847.209 m³
